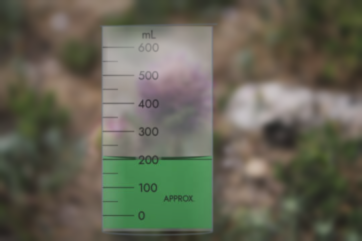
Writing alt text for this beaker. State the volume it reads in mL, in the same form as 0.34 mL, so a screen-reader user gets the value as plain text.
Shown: 200 mL
